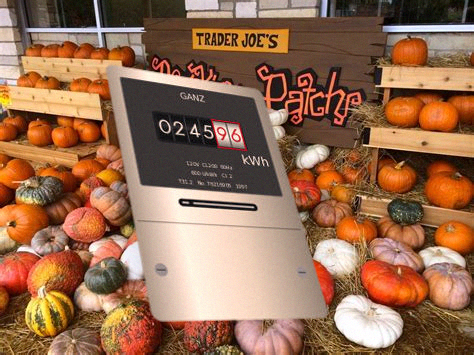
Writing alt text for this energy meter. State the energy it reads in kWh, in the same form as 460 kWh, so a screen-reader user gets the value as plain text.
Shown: 245.96 kWh
